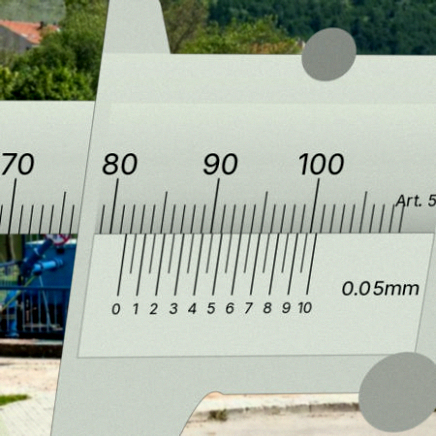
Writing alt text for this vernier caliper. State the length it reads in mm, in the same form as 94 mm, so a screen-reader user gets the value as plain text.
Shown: 81.6 mm
